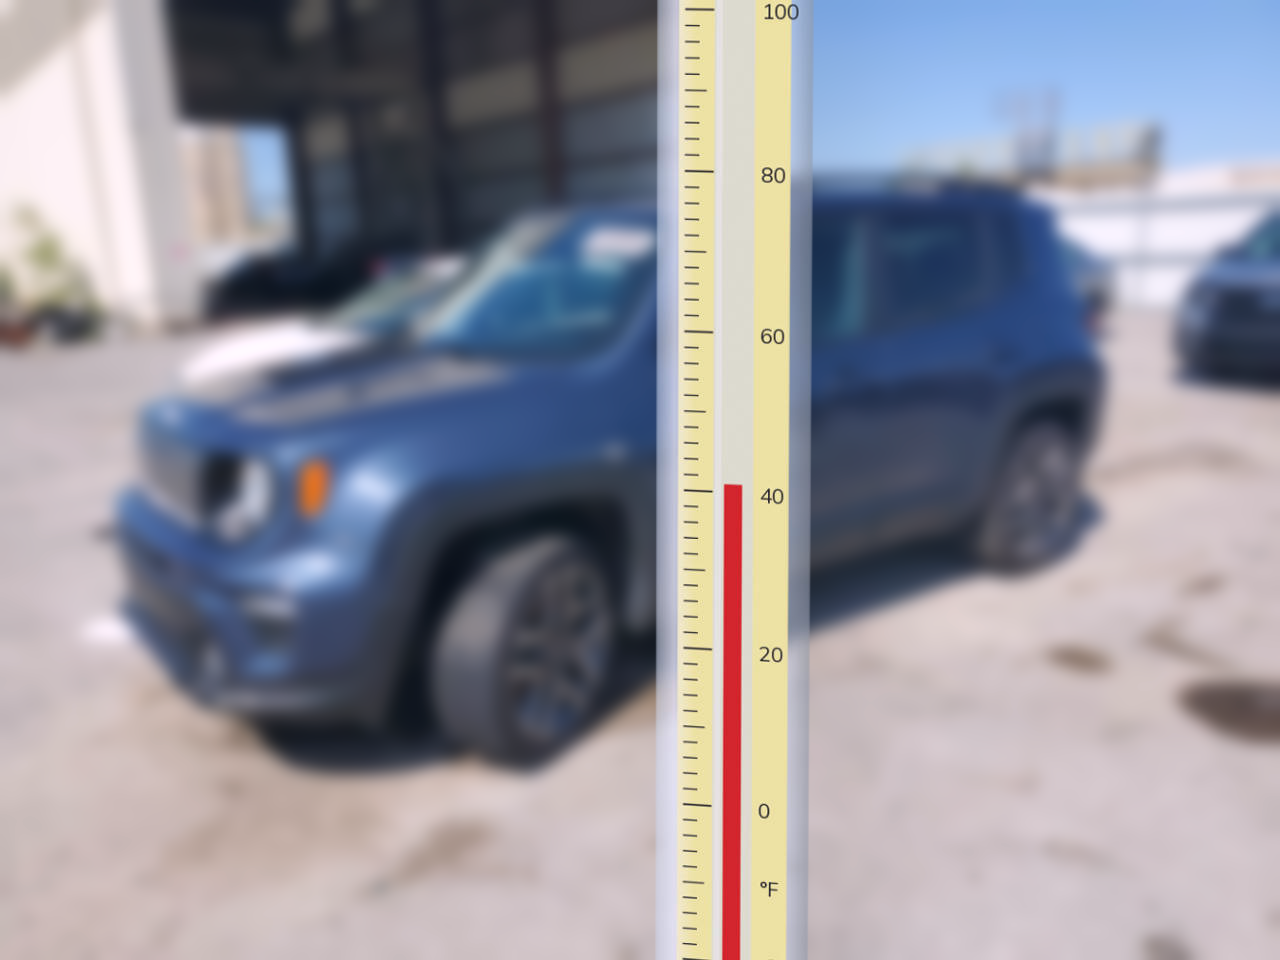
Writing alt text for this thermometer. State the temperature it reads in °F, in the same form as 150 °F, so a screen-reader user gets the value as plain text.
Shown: 41 °F
